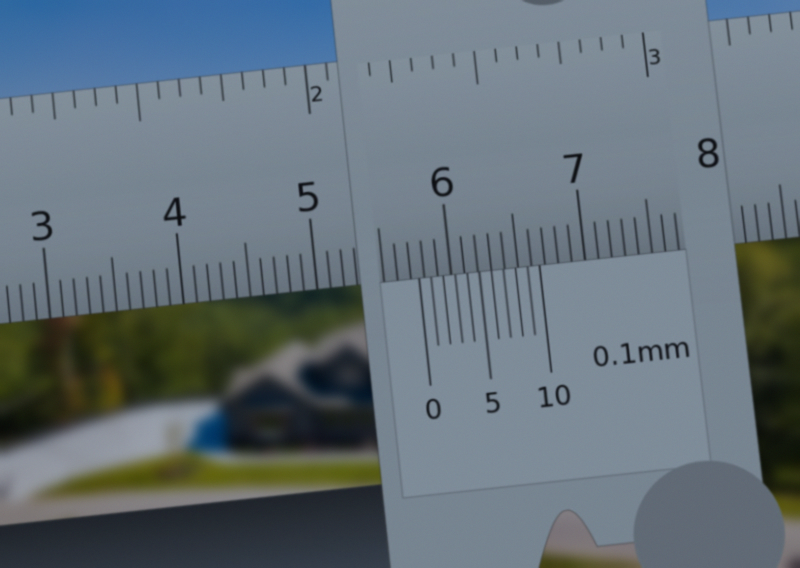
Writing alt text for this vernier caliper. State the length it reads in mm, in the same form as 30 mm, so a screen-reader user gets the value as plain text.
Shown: 57.6 mm
